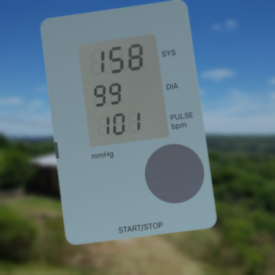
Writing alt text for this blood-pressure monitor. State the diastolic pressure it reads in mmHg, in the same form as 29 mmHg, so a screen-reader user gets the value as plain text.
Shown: 99 mmHg
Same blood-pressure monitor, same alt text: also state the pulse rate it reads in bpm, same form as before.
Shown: 101 bpm
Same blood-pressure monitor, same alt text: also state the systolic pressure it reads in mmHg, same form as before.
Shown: 158 mmHg
